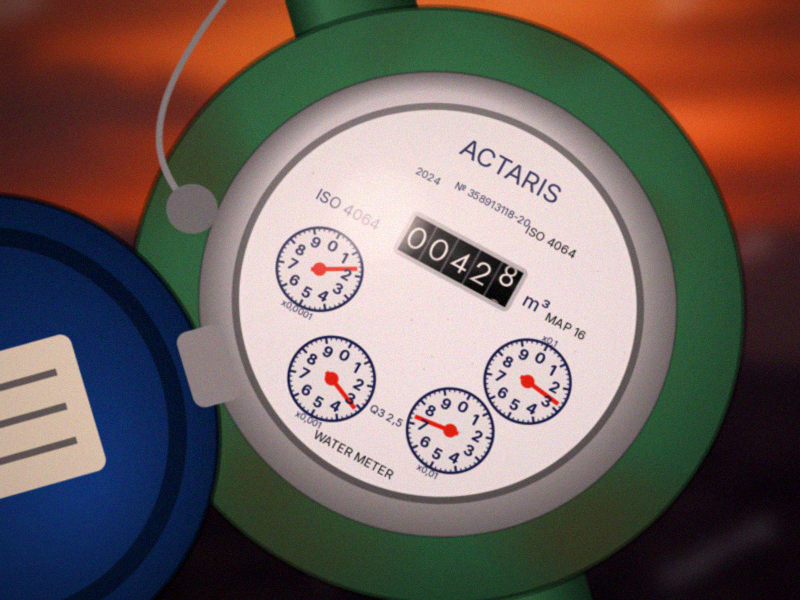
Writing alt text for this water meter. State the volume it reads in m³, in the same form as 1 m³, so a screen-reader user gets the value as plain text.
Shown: 428.2731 m³
